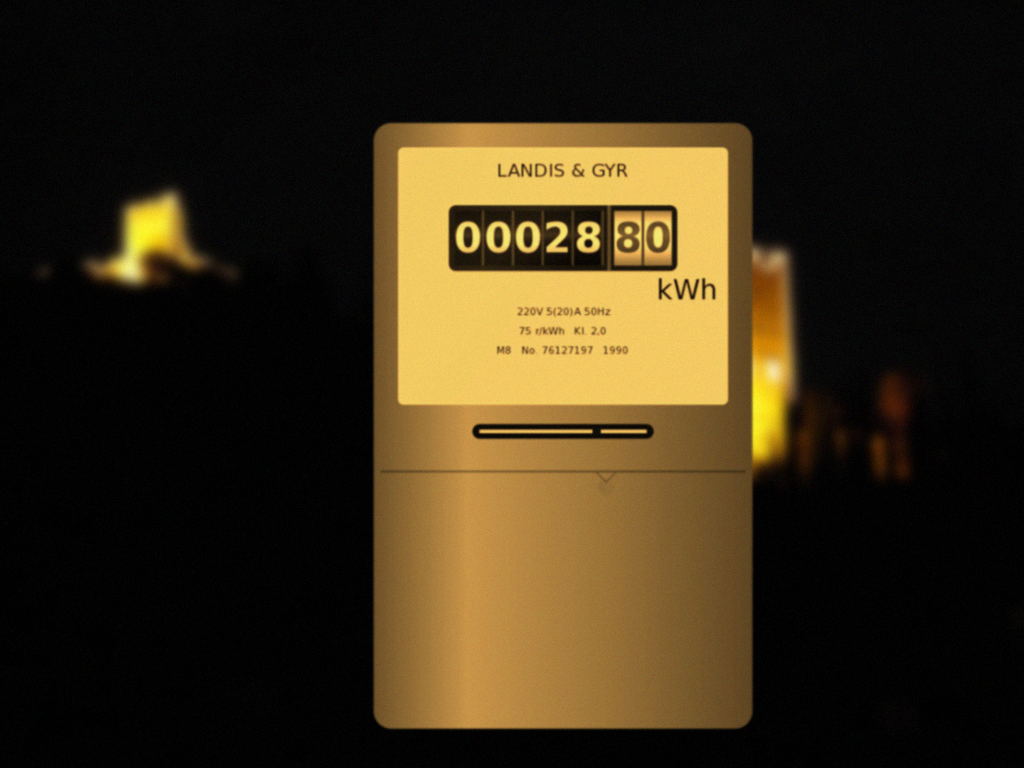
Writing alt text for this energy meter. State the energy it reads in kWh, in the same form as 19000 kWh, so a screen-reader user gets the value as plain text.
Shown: 28.80 kWh
